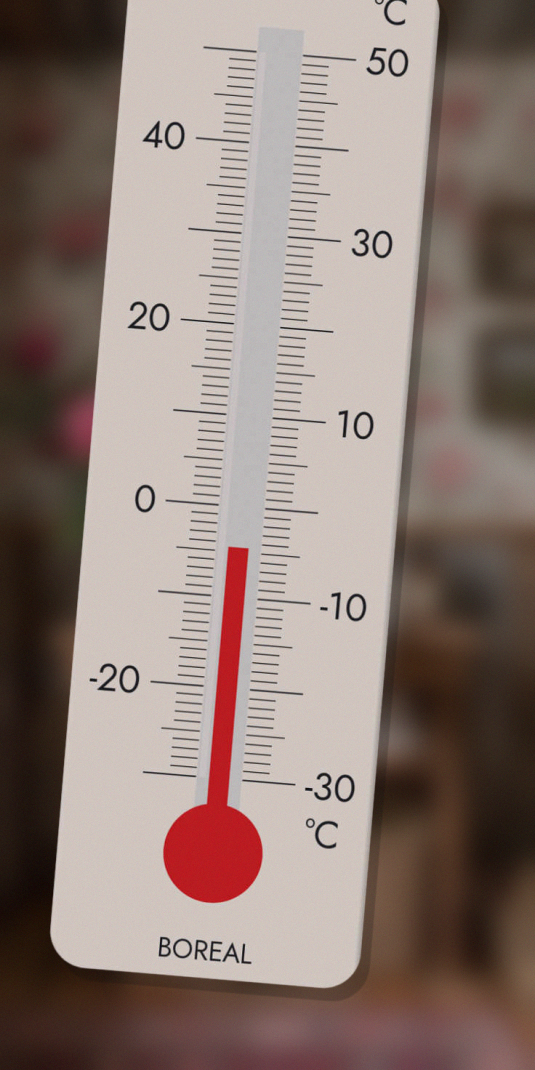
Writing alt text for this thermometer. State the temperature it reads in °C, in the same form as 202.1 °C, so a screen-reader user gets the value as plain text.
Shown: -4.5 °C
